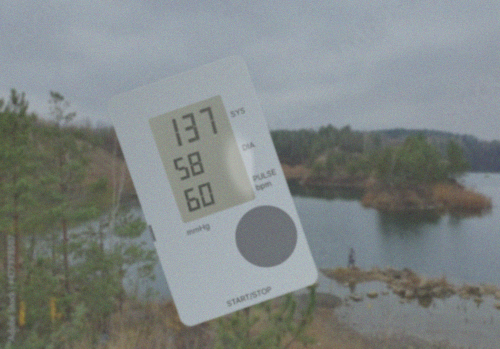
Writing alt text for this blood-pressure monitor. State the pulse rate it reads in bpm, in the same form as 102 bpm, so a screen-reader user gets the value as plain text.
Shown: 60 bpm
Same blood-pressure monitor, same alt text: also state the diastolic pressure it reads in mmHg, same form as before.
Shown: 58 mmHg
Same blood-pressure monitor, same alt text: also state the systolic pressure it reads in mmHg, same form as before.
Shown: 137 mmHg
